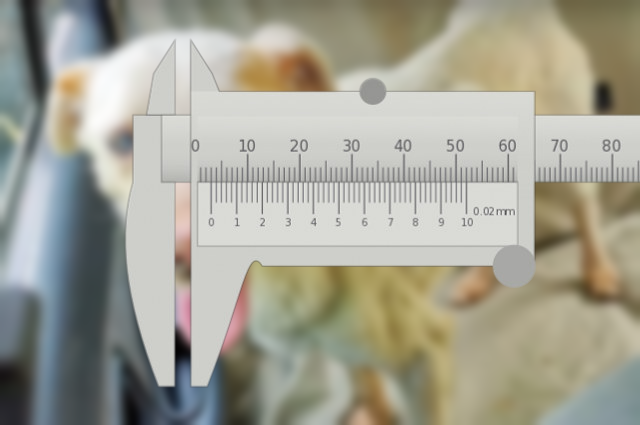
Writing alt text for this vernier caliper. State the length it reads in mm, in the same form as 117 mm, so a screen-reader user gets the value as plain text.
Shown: 3.0 mm
